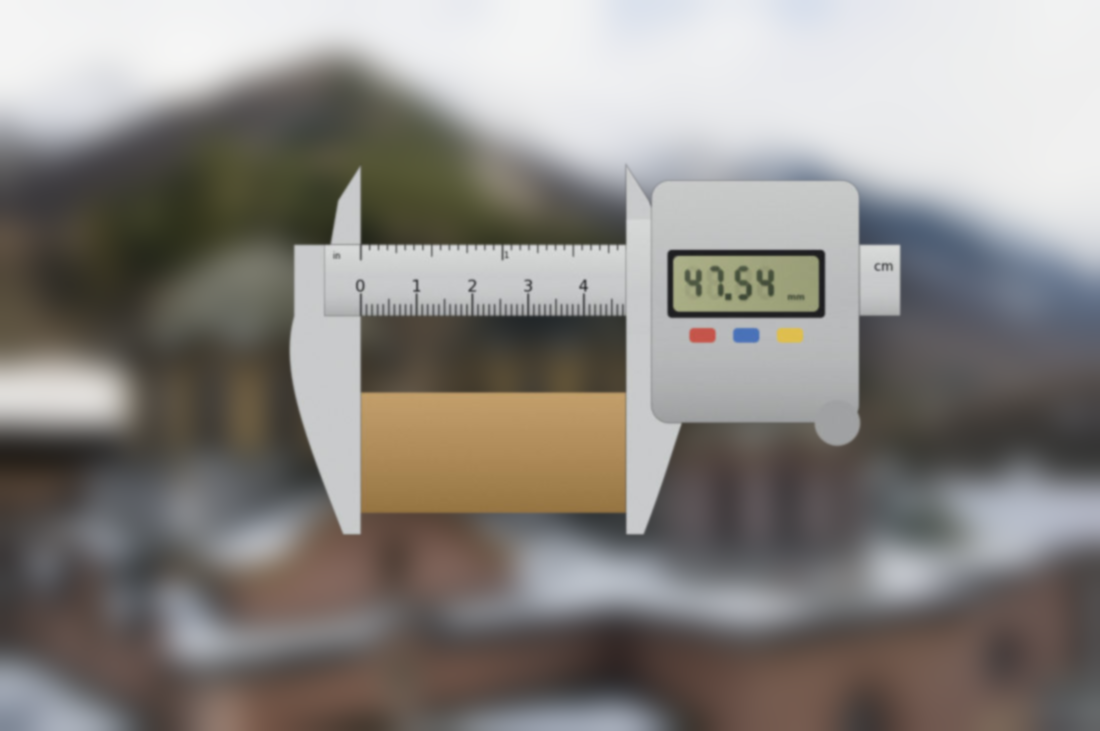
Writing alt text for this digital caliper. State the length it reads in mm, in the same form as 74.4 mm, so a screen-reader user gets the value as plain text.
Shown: 47.54 mm
